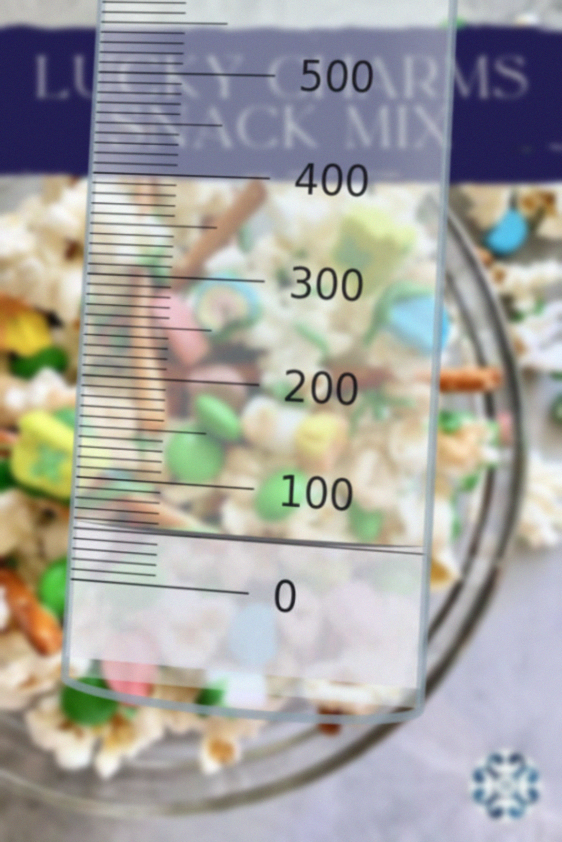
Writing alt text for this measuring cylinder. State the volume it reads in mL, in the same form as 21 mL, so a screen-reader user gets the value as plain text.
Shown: 50 mL
